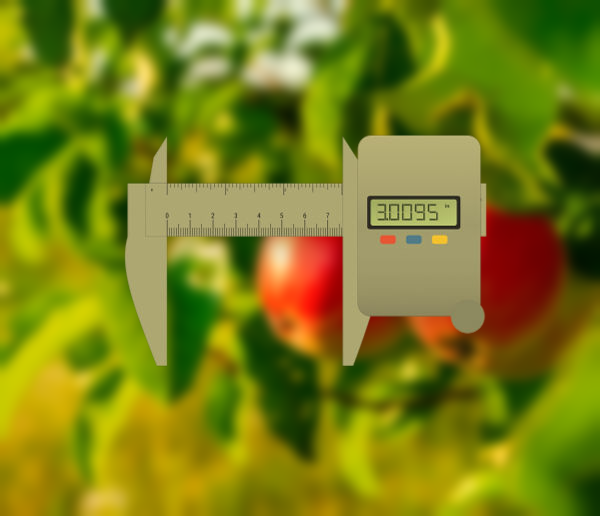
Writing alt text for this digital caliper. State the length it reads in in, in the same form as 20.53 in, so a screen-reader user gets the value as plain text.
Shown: 3.0095 in
